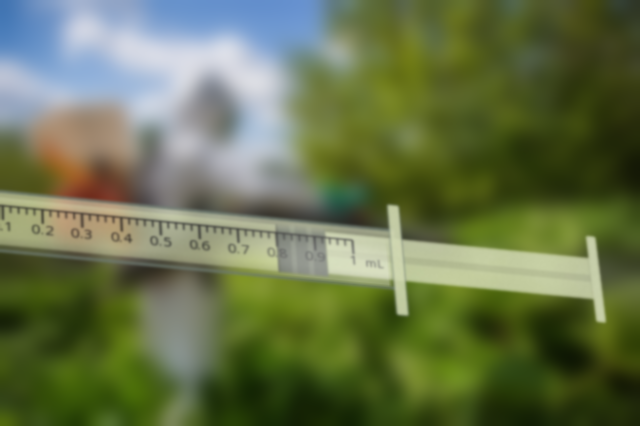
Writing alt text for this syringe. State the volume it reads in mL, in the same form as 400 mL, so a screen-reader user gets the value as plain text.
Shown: 0.8 mL
